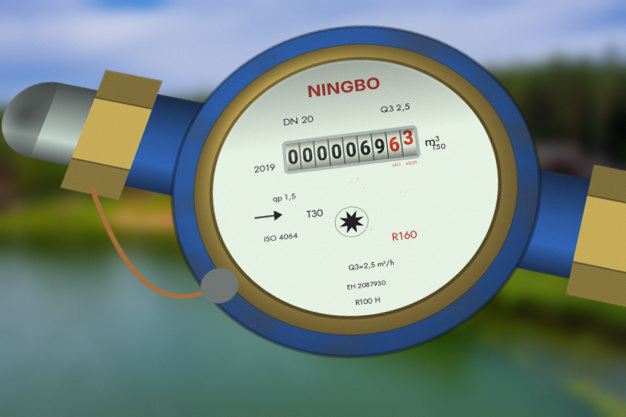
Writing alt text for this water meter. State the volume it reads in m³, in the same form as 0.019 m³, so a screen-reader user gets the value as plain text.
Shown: 69.63 m³
